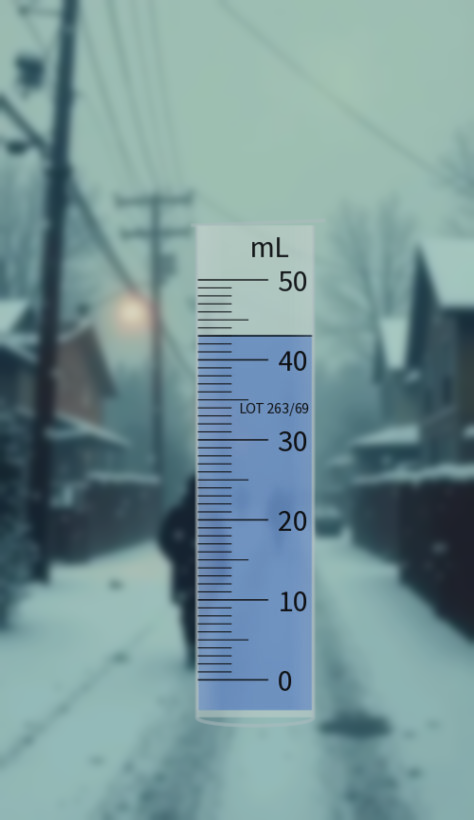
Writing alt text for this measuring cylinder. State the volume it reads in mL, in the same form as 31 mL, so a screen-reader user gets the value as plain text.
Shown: 43 mL
